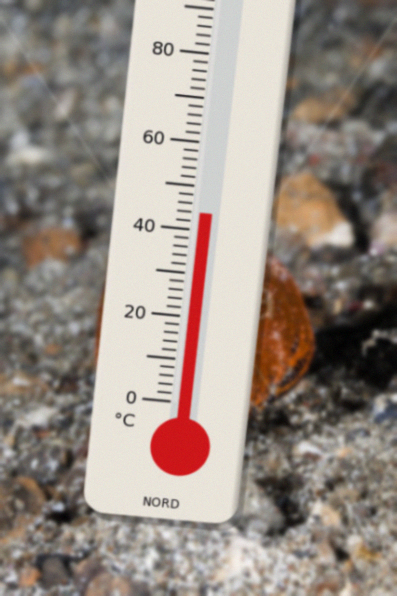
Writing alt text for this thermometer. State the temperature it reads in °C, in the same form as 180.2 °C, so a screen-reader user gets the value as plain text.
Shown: 44 °C
